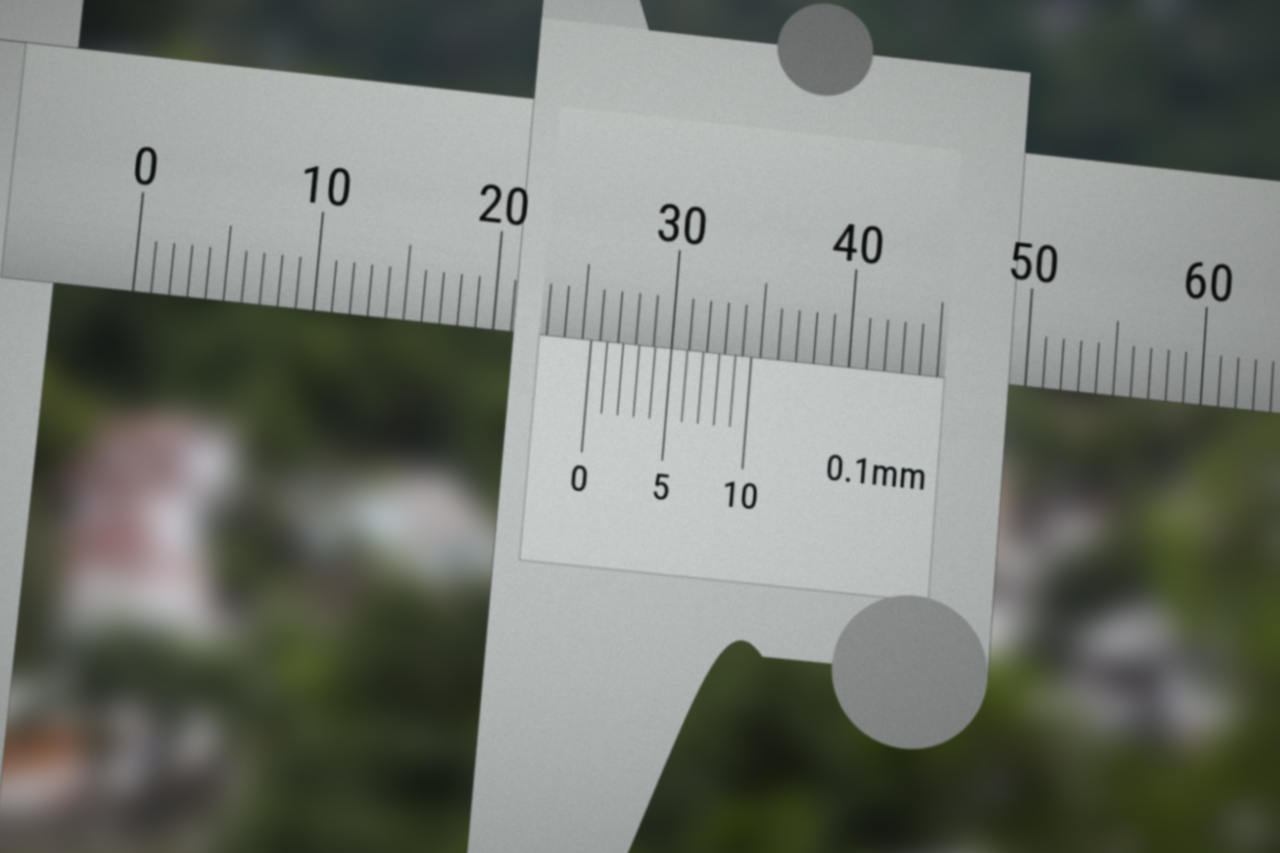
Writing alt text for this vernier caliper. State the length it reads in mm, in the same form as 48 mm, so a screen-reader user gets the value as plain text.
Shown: 25.5 mm
